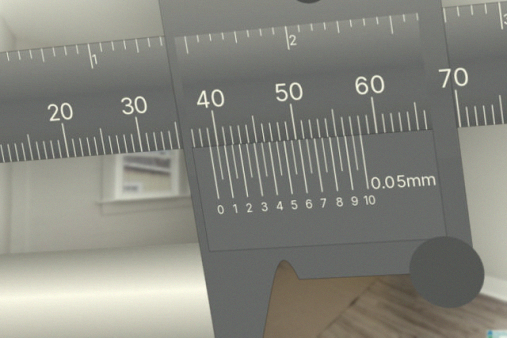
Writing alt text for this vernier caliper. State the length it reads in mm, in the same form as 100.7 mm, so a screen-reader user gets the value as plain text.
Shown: 39.0 mm
